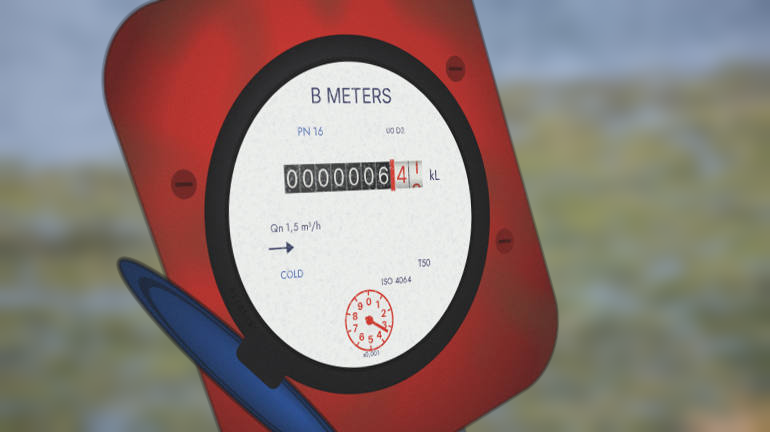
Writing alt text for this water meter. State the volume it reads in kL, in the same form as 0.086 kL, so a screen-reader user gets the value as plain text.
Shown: 6.413 kL
